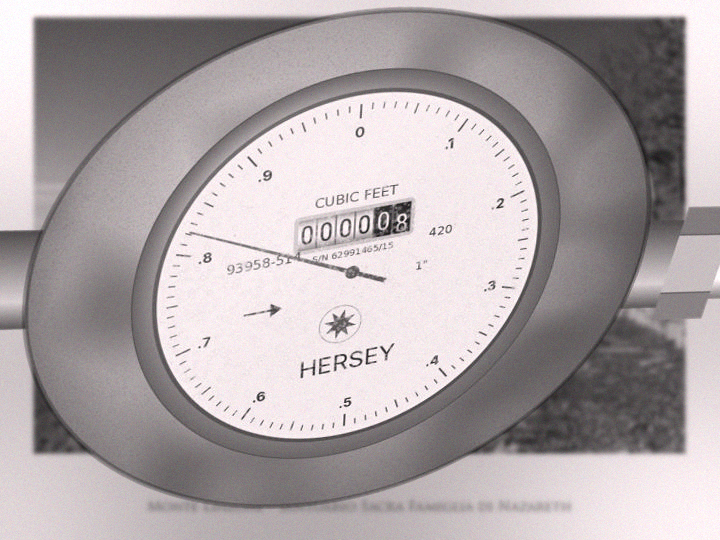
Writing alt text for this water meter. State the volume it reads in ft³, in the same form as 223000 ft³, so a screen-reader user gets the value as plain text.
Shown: 7.82 ft³
